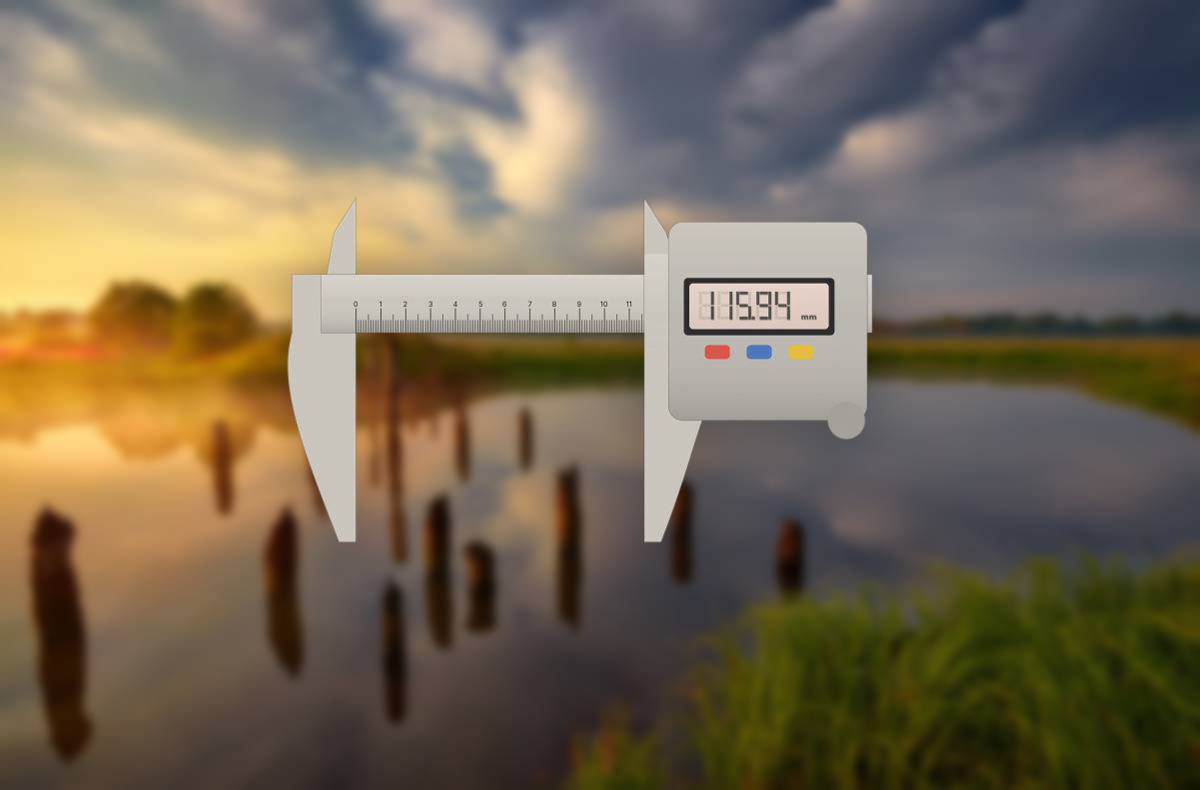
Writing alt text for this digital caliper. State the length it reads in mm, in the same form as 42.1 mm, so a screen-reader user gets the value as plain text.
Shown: 115.94 mm
